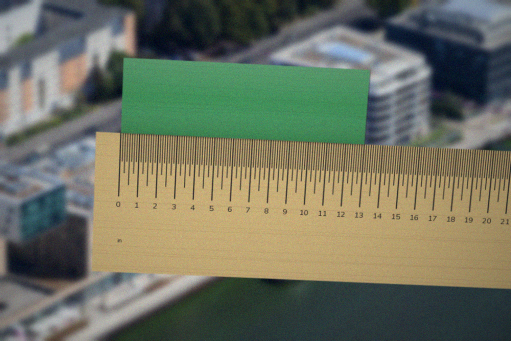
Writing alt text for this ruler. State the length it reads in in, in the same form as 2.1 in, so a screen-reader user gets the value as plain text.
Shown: 13 in
